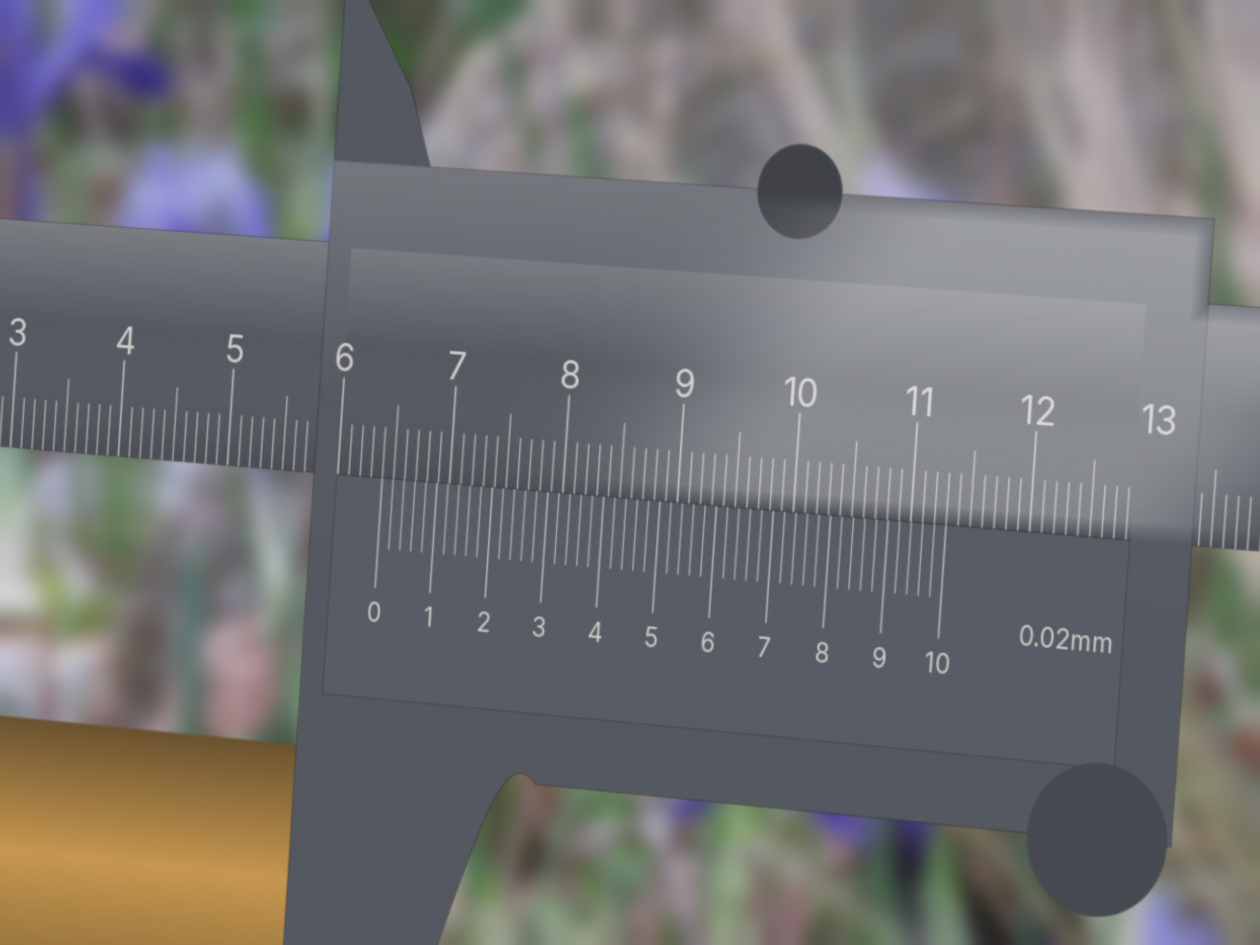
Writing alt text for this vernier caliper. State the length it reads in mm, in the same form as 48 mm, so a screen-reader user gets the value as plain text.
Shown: 64.0 mm
